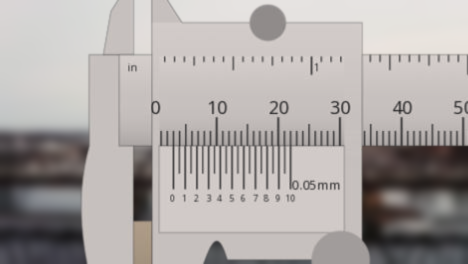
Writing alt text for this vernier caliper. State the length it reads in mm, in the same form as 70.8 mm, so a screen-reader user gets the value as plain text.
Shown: 3.0 mm
